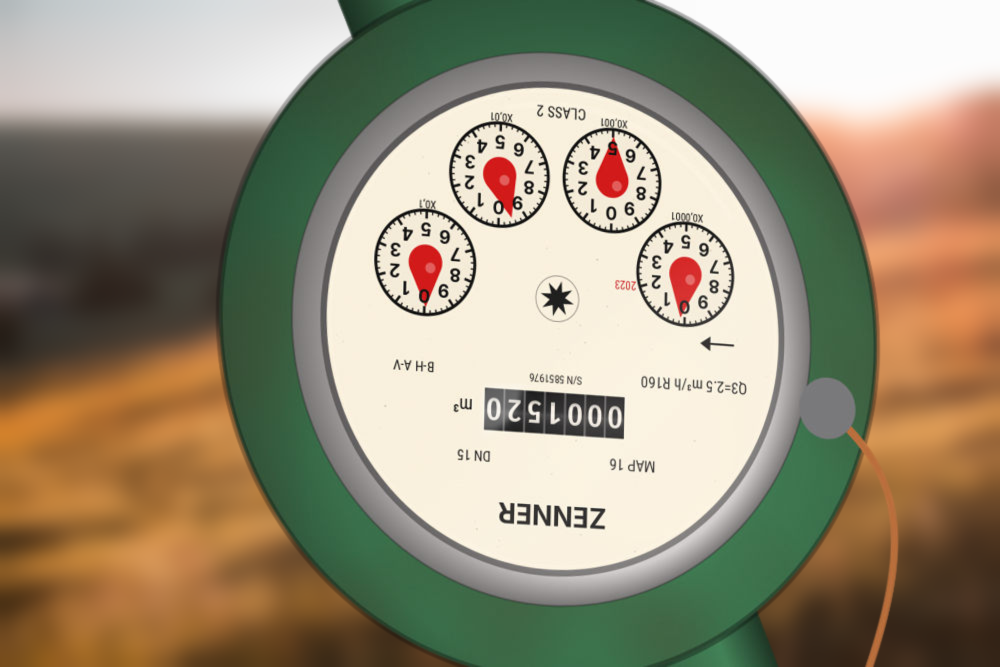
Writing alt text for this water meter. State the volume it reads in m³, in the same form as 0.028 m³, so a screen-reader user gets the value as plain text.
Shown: 1519.9950 m³
